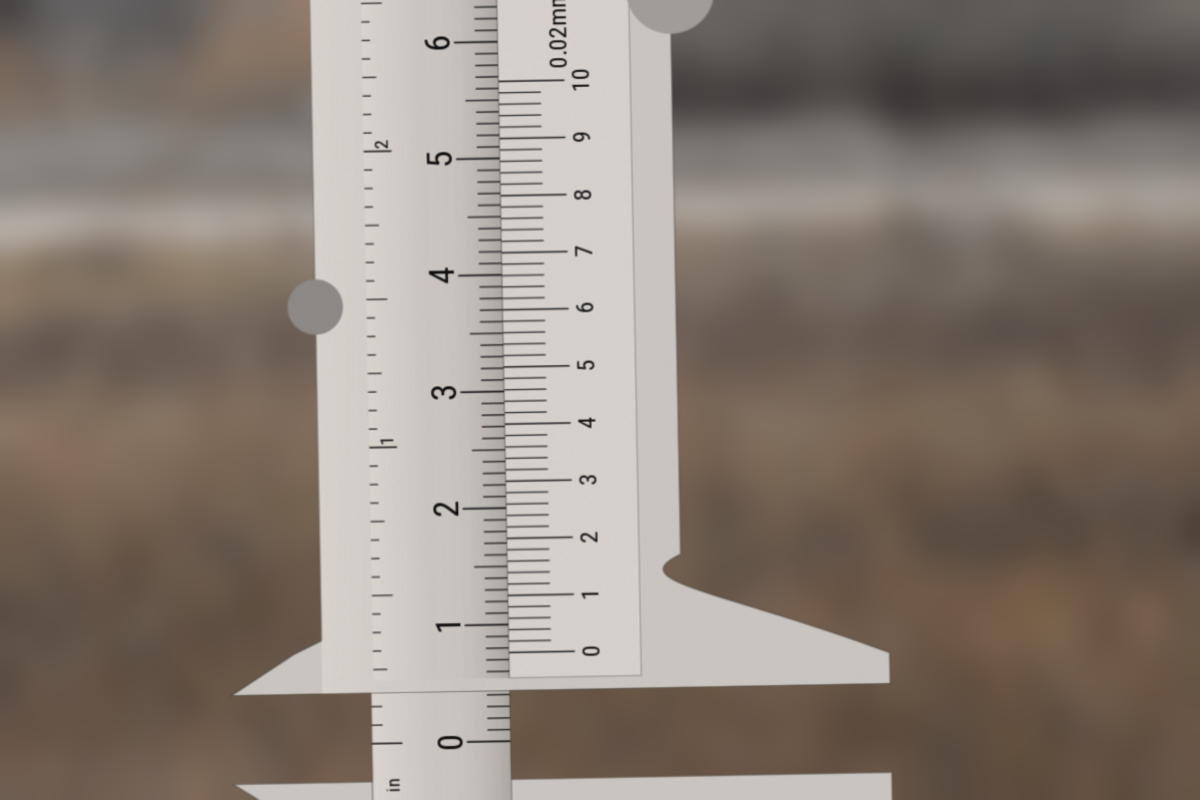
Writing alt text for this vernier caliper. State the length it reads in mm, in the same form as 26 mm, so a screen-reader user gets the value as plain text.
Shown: 7.6 mm
